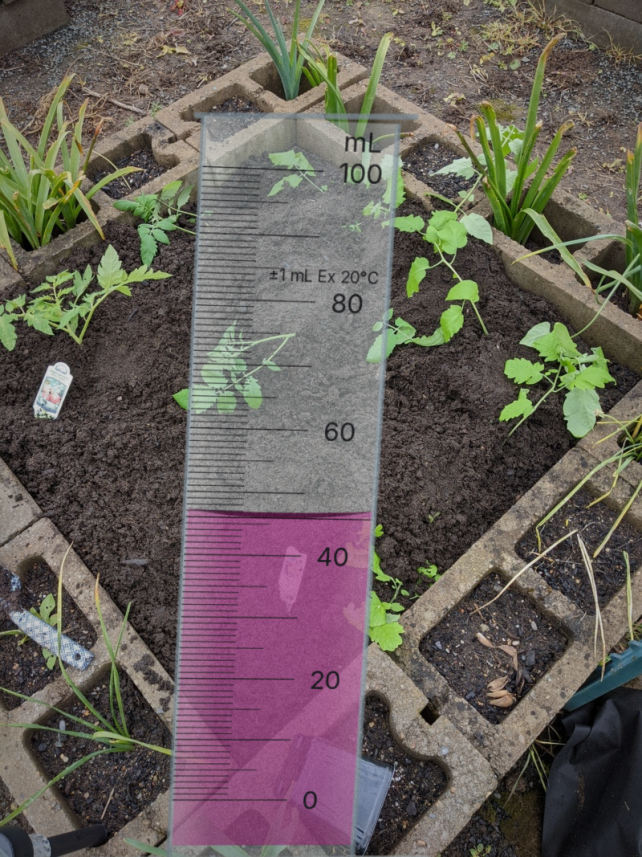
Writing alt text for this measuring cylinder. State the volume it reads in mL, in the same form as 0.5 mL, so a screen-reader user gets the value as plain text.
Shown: 46 mL
